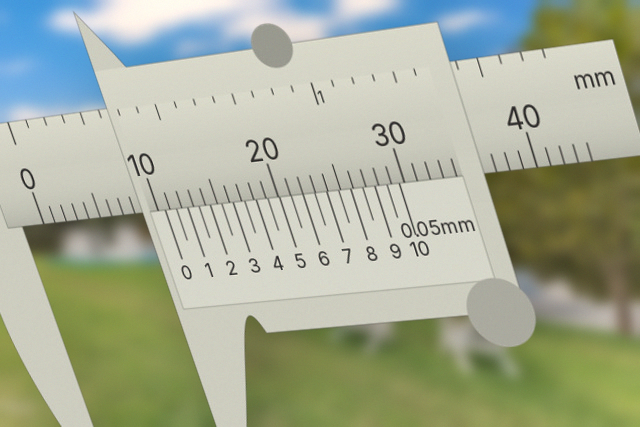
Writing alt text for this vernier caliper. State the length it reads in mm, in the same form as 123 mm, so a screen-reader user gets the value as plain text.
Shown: 10.6 mm
